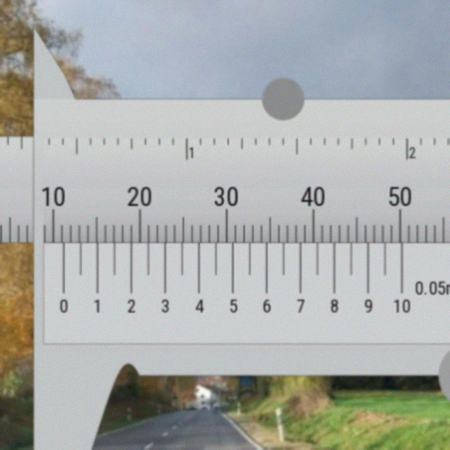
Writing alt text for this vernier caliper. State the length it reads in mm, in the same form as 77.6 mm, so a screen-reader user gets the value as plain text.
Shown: 11.2 mm
